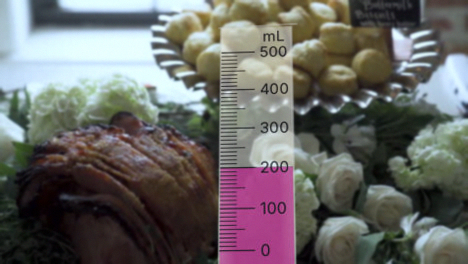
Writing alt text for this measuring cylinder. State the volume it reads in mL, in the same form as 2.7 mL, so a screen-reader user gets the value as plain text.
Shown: 200 mL
